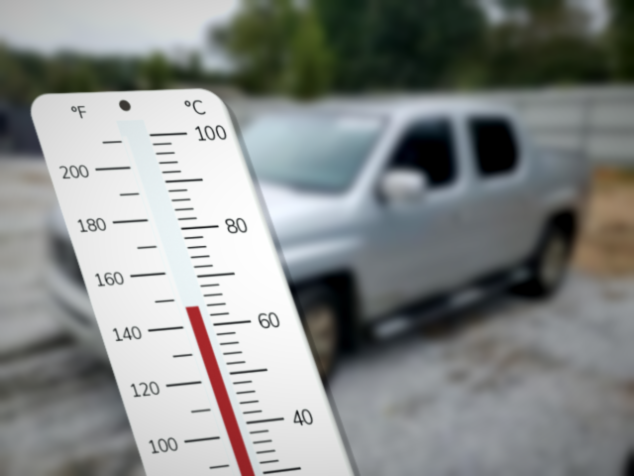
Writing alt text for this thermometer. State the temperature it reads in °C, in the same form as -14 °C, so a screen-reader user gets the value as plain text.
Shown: 64 °C
